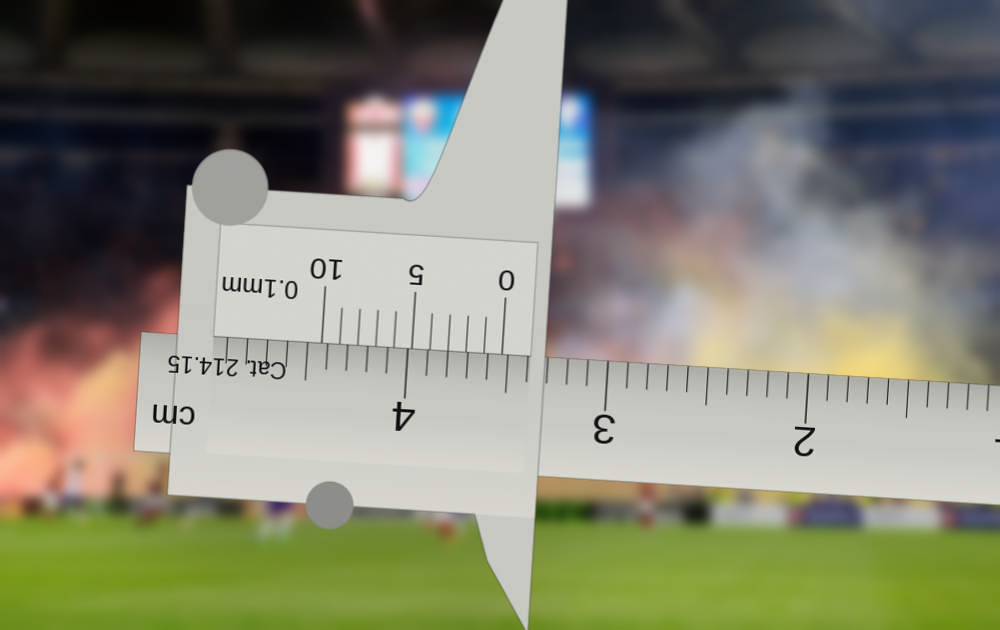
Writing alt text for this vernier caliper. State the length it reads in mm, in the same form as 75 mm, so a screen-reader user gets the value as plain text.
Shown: 35.3 mm
